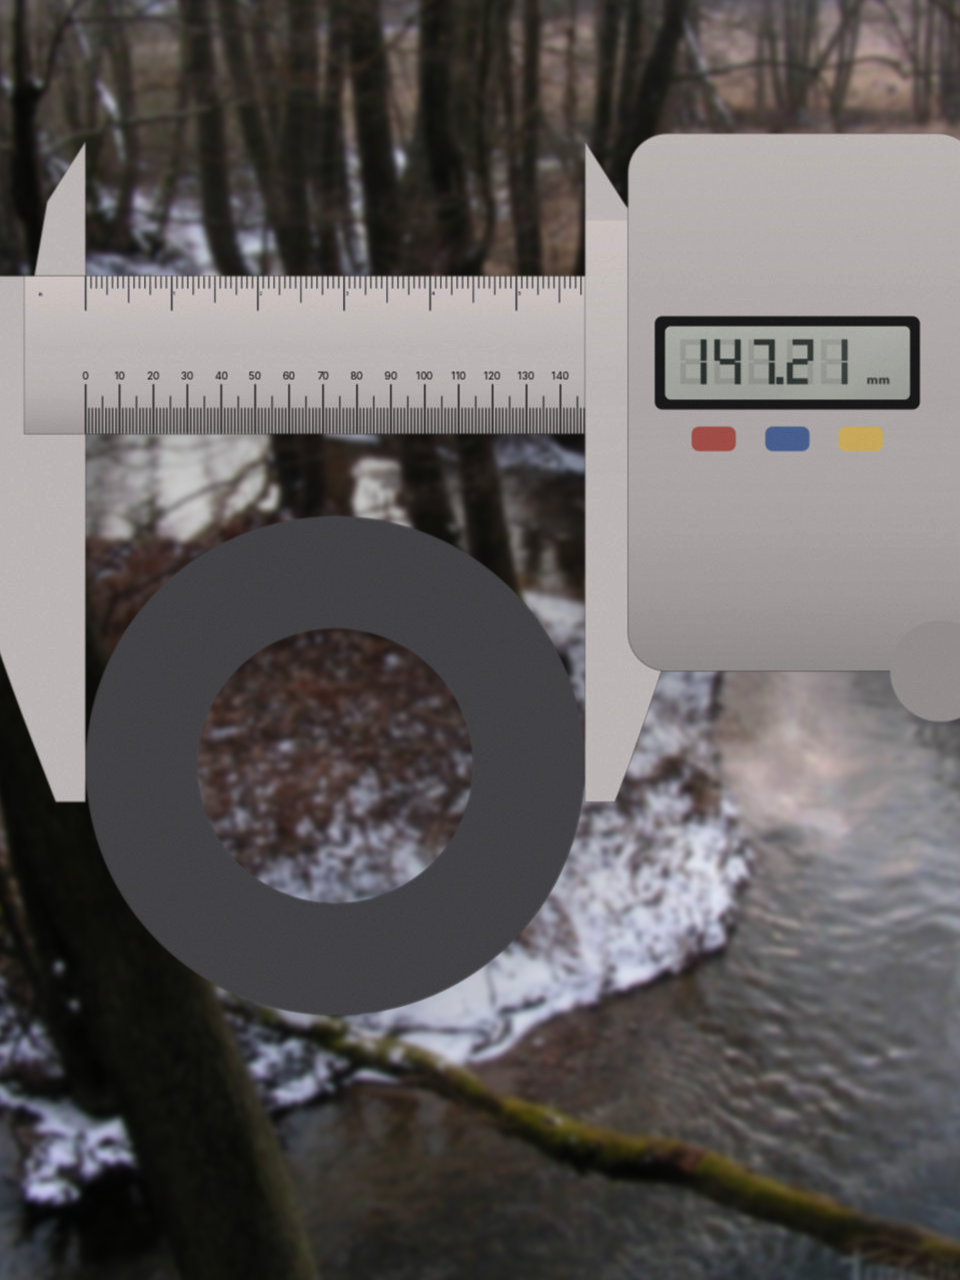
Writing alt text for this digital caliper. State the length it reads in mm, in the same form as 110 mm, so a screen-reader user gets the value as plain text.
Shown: 147.21 mm
